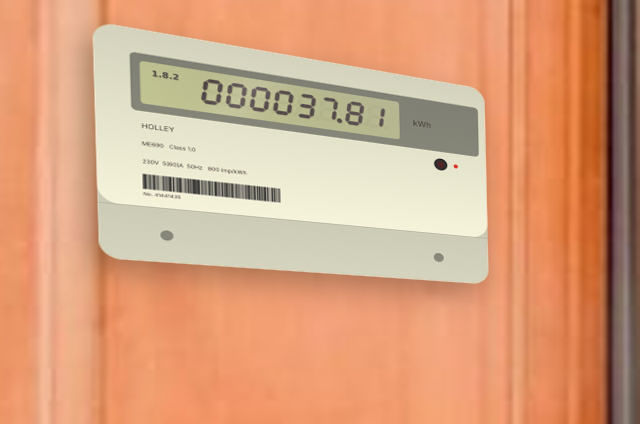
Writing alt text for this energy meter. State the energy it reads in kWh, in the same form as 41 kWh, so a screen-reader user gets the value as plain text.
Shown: 37.81 kWh
